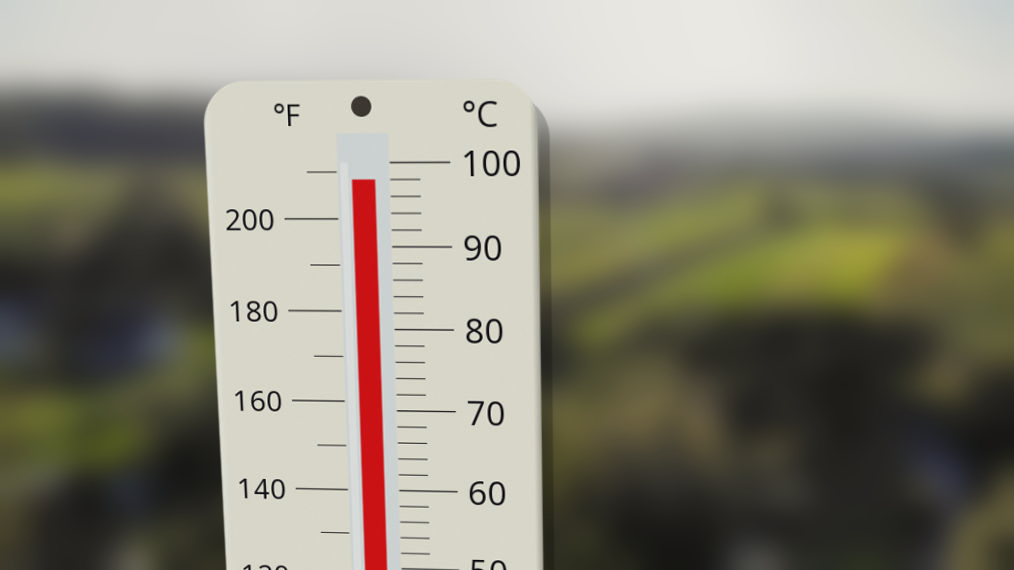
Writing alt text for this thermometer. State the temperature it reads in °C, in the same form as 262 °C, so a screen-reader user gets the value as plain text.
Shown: 98 °C
